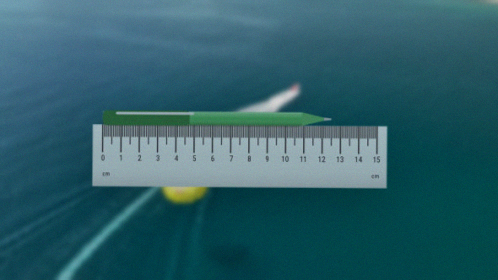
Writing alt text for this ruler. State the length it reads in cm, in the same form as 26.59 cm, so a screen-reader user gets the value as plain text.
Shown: 12.5 cm
